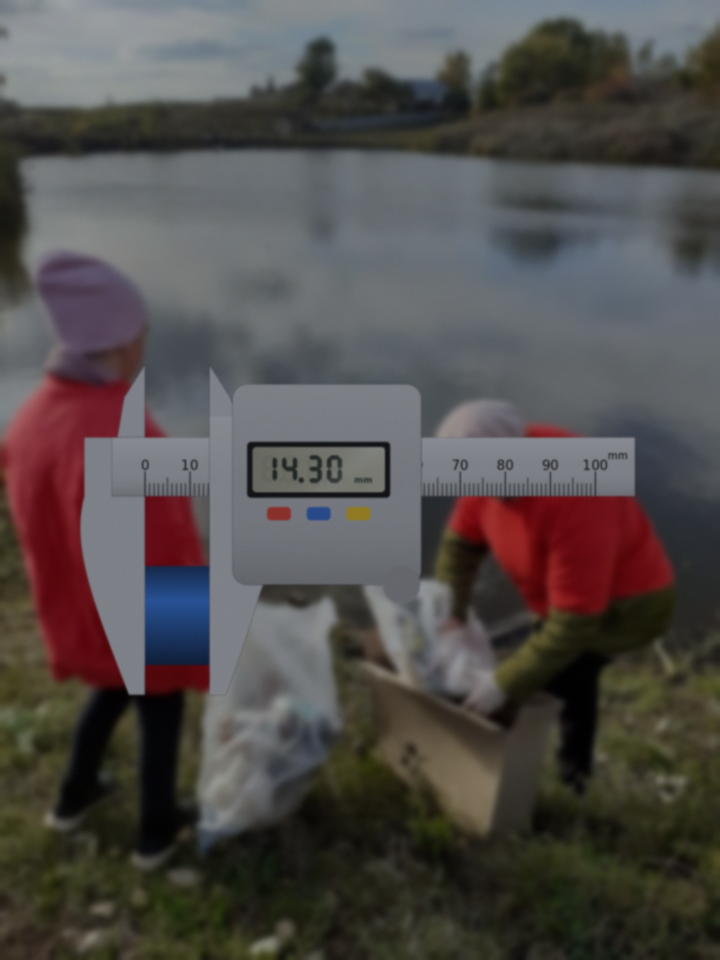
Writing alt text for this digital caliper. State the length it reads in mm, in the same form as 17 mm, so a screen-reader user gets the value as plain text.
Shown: 14.30 mm
